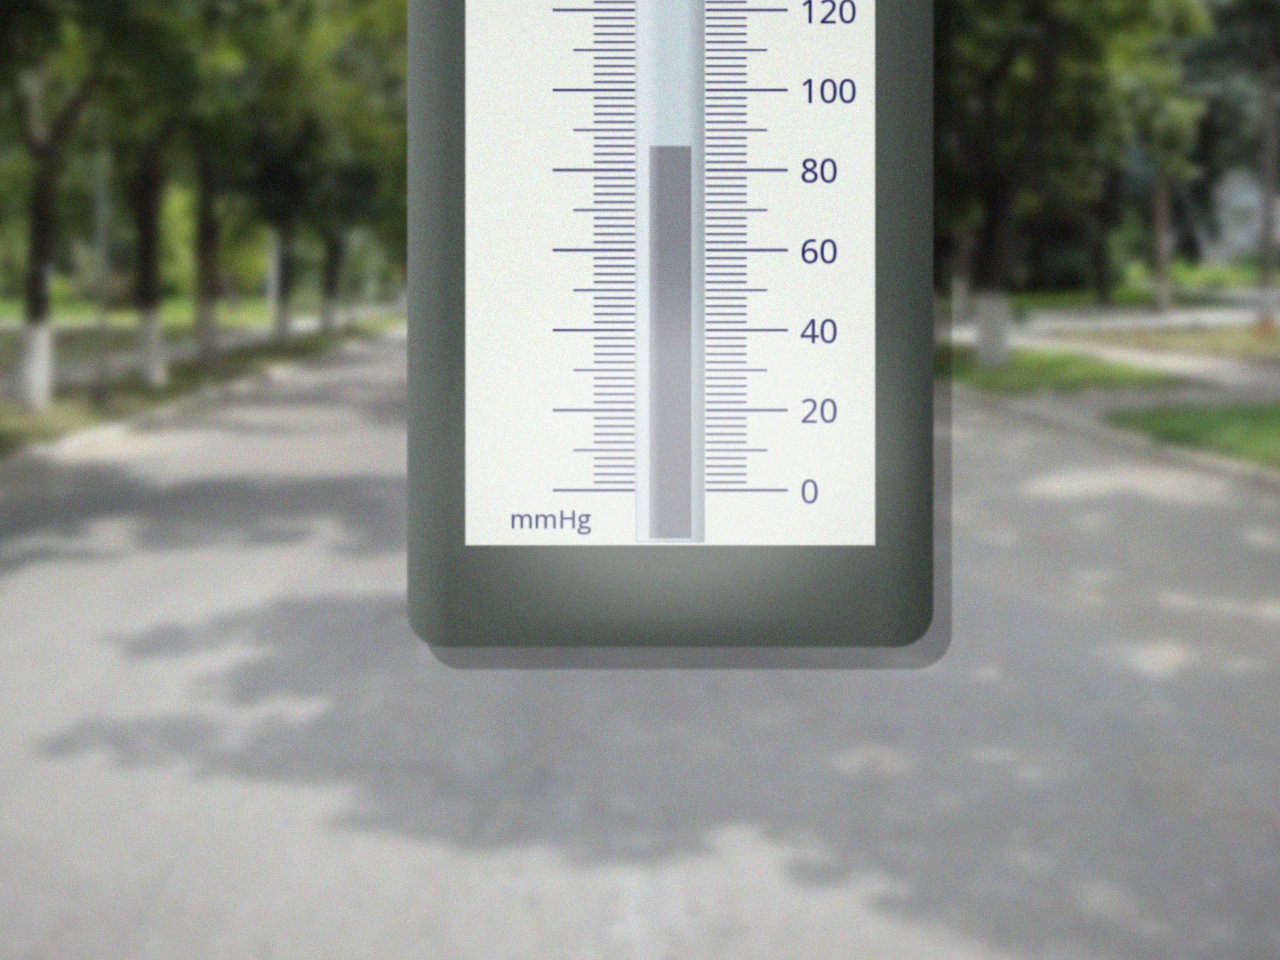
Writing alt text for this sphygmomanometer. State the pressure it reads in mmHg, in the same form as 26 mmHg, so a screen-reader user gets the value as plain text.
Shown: 86 mmHg
